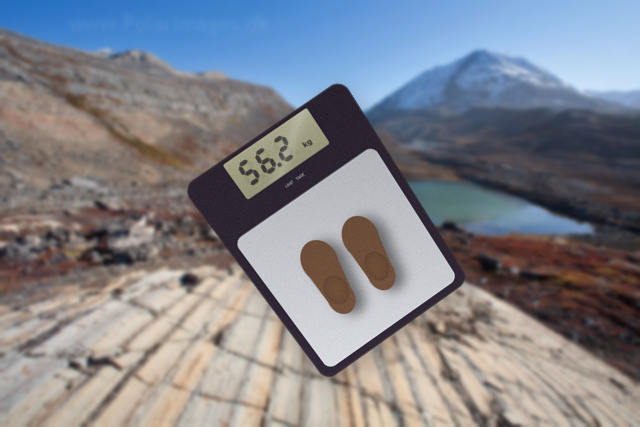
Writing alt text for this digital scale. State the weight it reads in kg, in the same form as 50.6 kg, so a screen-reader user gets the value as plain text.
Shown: 56.2 kg
